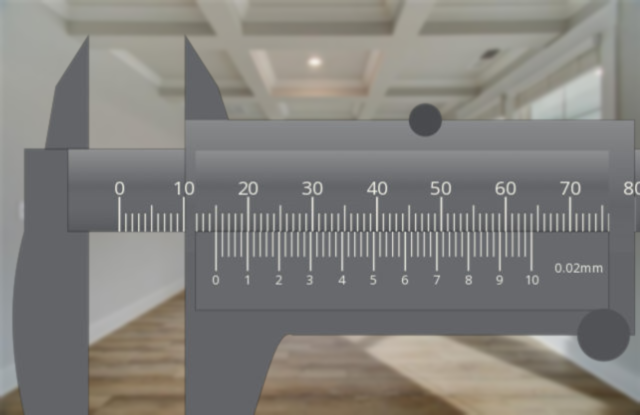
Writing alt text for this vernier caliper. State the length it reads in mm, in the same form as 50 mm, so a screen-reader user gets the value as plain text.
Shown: 15.0 mm
